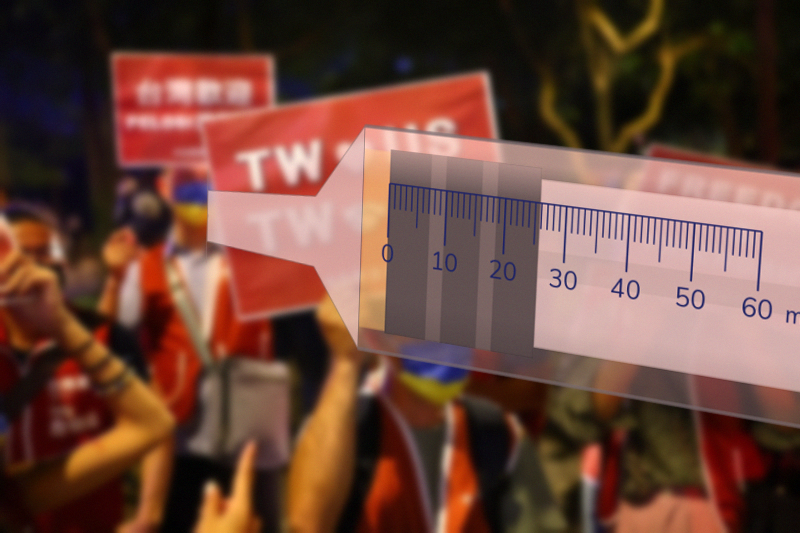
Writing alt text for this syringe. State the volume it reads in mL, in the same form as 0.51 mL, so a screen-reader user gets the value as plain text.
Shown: 0 mL
